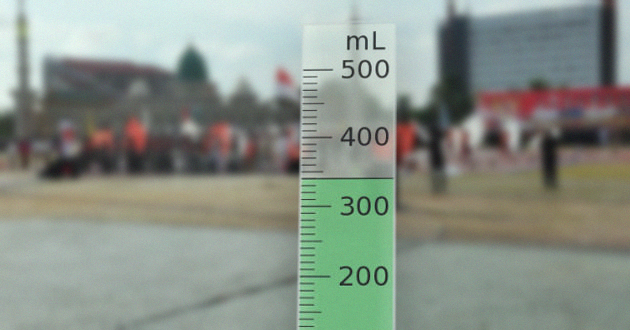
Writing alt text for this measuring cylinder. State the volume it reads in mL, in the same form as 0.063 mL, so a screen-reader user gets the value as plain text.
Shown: 340 mL
